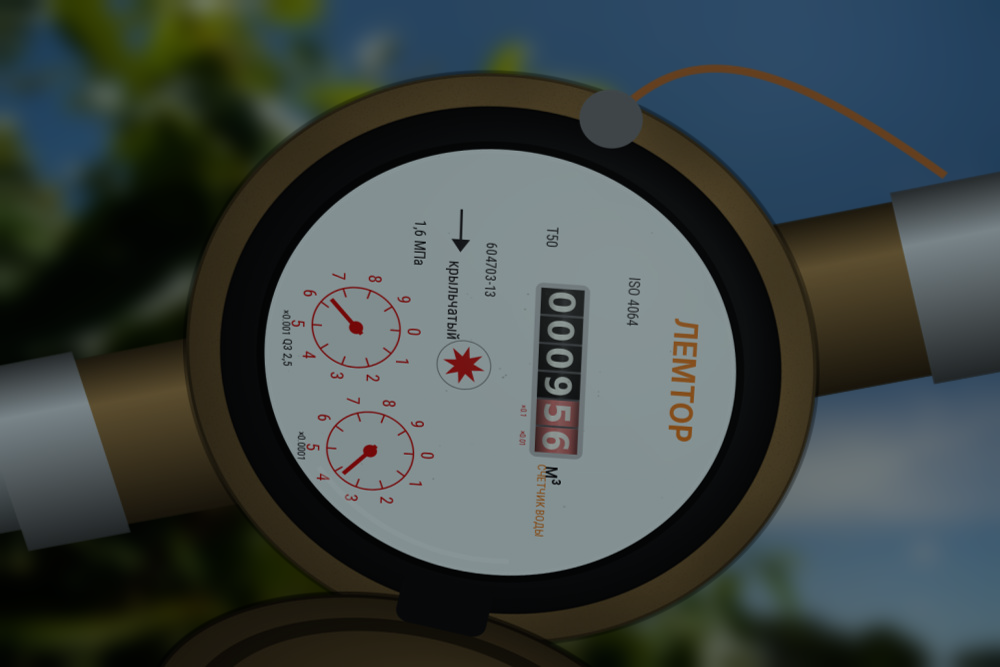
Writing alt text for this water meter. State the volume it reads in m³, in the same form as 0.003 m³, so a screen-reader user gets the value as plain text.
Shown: 9.5663 m³
